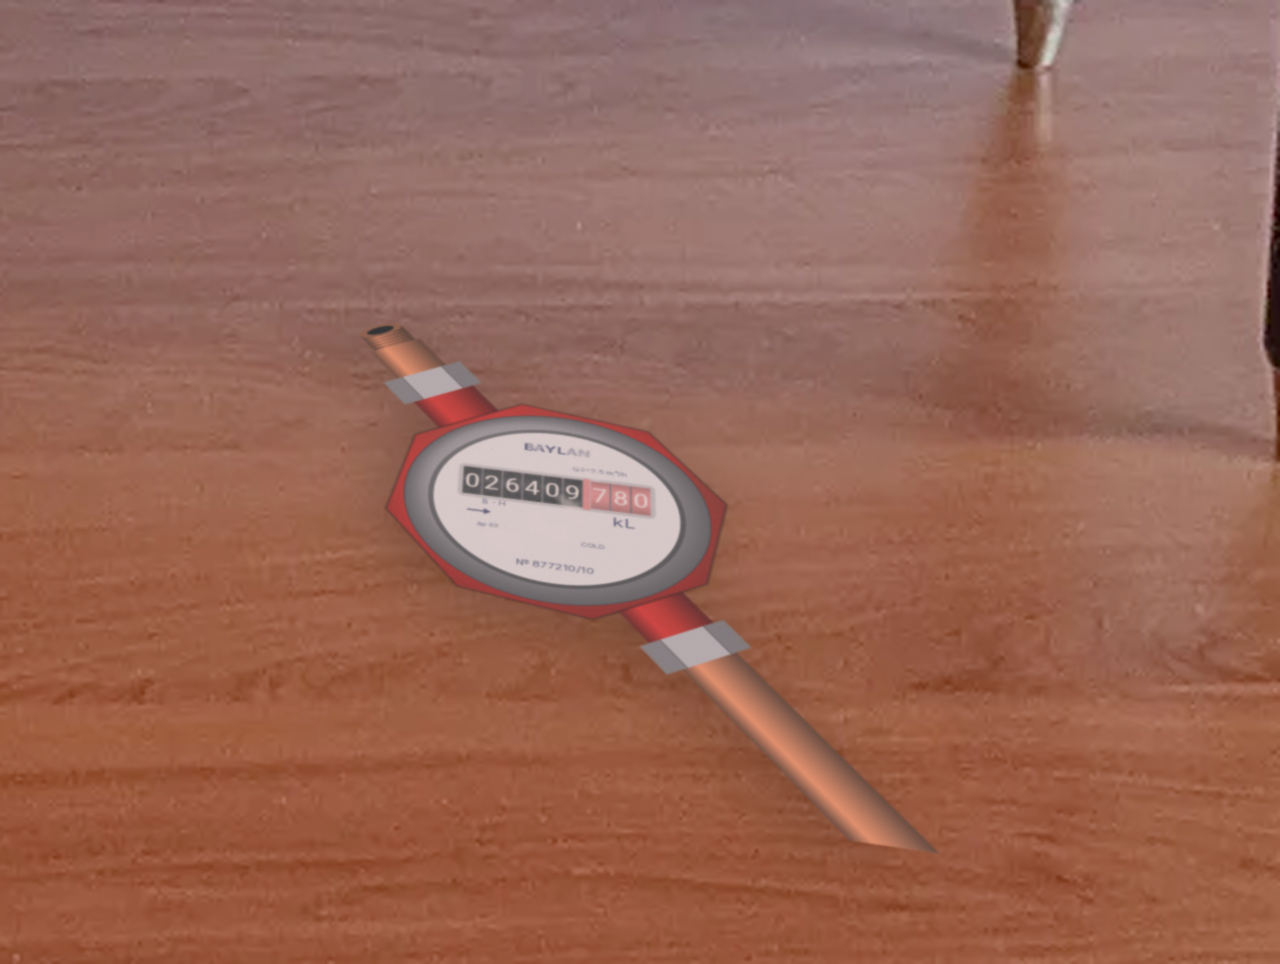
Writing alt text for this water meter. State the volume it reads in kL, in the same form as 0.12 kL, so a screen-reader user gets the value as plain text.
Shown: 26409.780 kL
